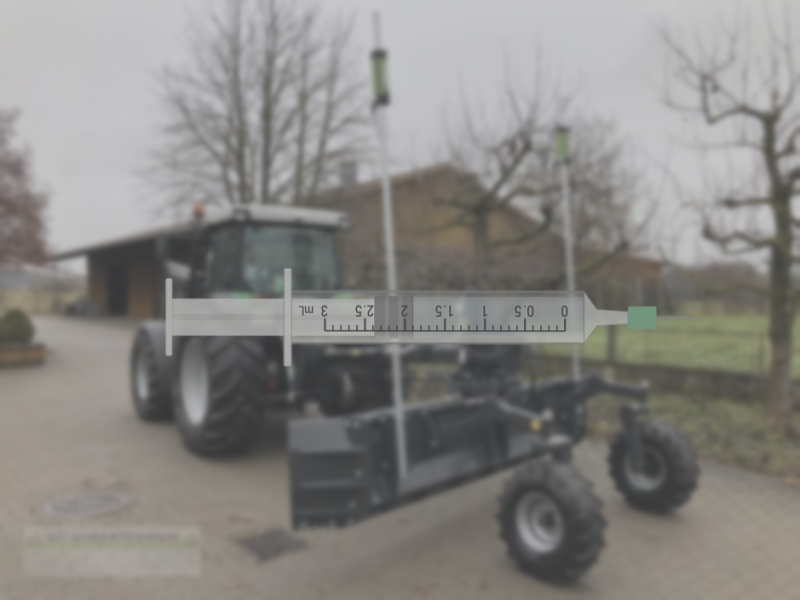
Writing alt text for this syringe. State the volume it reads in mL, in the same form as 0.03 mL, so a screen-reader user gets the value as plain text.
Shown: 1.9 mL
